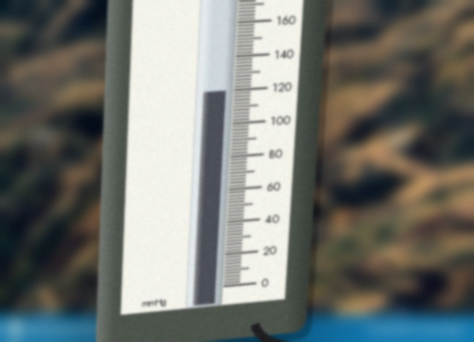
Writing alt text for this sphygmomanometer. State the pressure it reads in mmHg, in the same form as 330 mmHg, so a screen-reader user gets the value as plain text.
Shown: 120 mmHg
